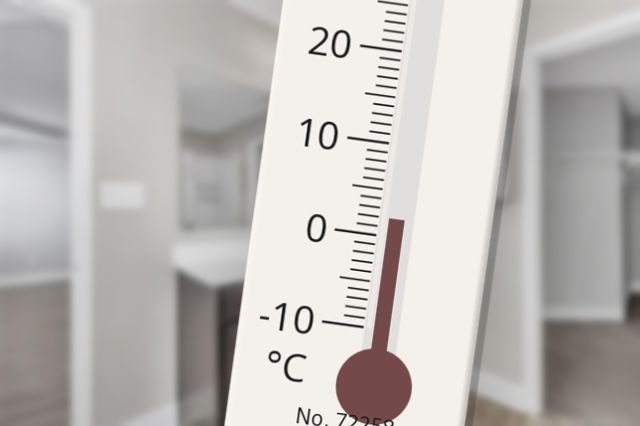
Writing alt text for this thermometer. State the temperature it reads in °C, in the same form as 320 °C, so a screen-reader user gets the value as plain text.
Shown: 2 °C
